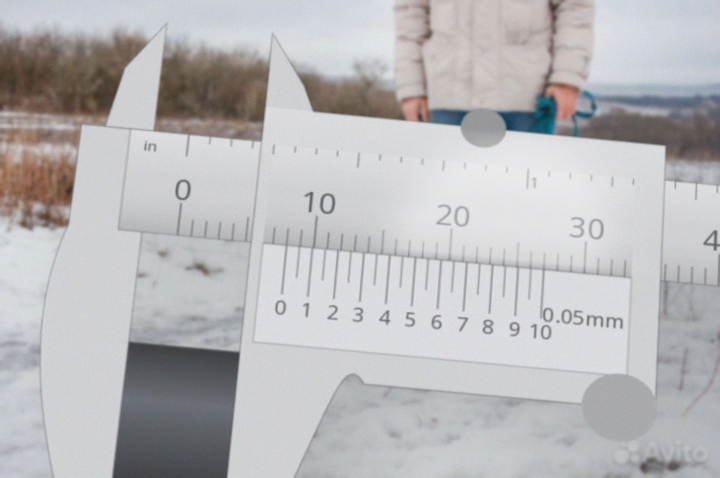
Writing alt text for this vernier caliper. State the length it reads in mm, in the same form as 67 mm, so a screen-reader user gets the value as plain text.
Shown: 8.0 mm
